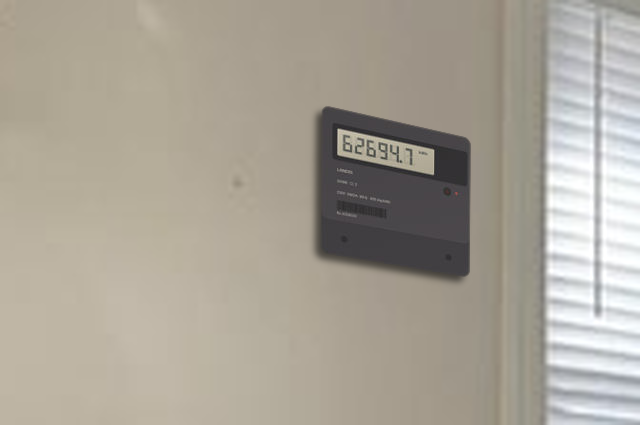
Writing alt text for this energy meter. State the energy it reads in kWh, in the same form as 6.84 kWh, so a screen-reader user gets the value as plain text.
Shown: 62694.7 kWh
